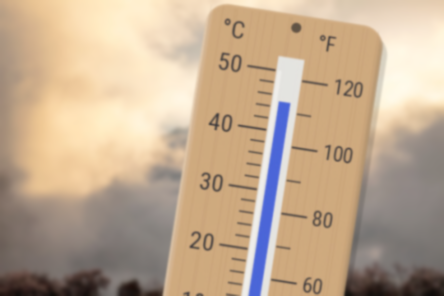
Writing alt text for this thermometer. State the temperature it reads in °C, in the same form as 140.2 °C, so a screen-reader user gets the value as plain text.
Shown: 45 °C
